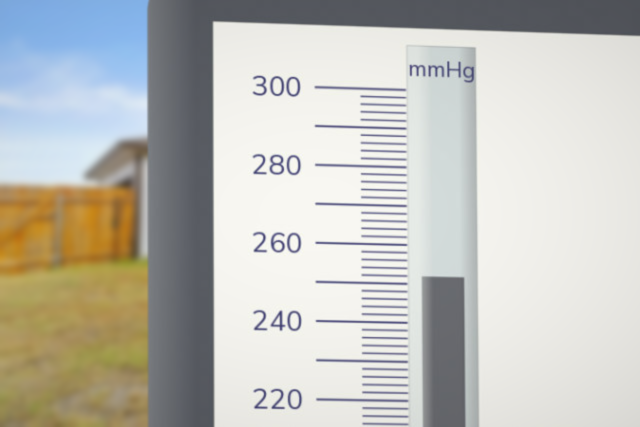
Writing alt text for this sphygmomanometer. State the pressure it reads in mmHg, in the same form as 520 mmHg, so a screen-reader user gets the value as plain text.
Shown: 252 mmHg
